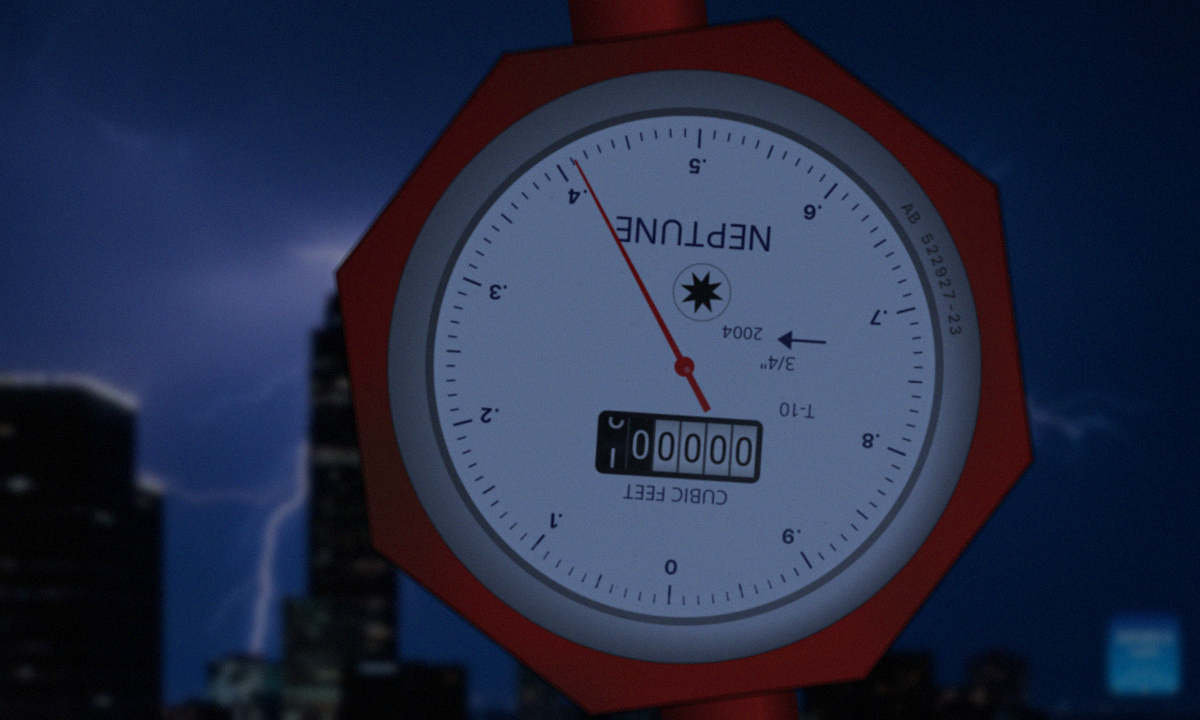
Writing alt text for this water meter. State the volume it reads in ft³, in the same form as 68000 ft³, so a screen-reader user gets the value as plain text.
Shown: 1.41 ft³
